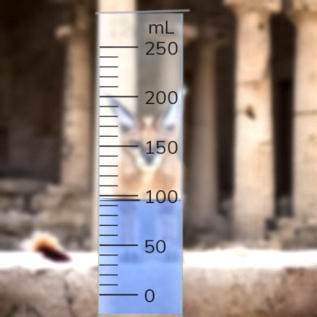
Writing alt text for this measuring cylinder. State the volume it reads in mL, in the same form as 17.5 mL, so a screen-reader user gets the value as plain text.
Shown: 95 mL
